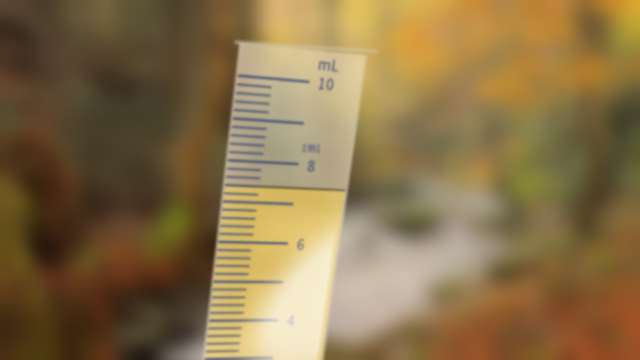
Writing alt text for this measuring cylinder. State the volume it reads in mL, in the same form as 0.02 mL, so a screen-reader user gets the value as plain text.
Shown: 7.4 mL
